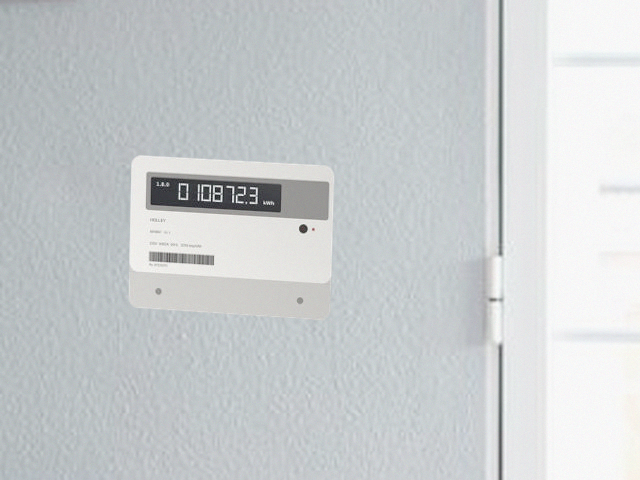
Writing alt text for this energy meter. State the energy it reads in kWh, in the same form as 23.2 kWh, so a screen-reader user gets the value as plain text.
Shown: 10872.3 kWh
